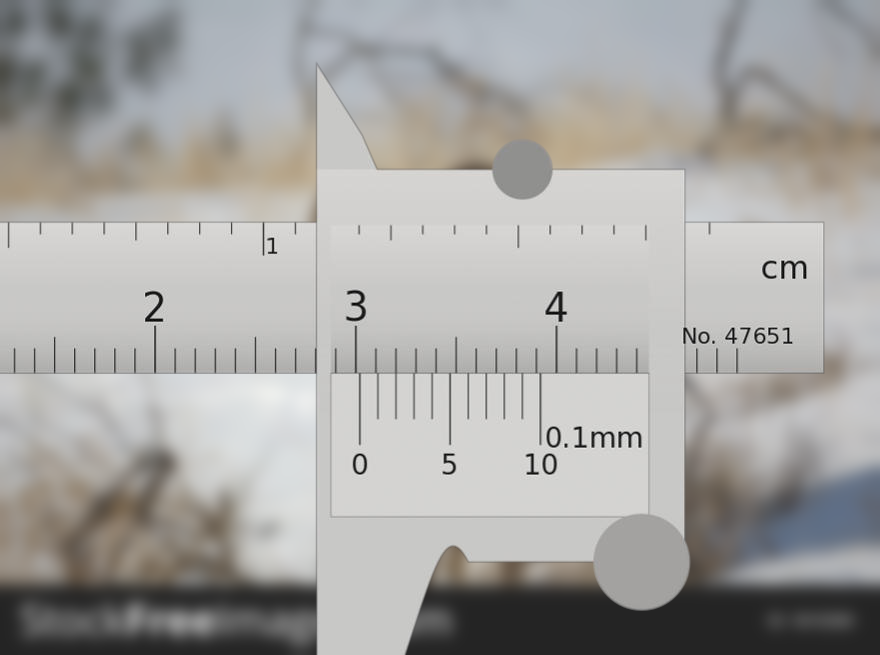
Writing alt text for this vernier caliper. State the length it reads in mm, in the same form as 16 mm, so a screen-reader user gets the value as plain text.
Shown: 30.2 mm
